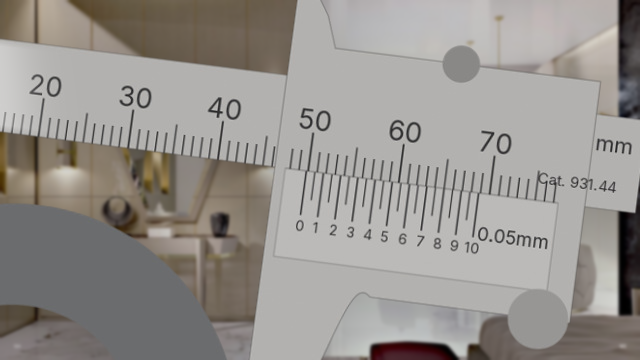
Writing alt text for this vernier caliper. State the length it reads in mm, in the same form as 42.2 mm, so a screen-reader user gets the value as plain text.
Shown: 49.8 mm
